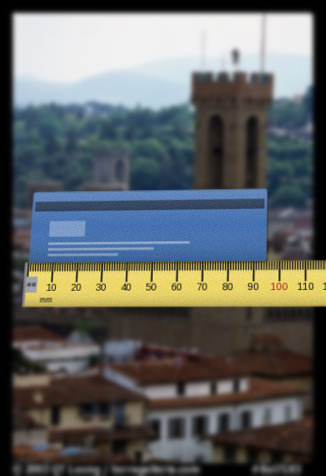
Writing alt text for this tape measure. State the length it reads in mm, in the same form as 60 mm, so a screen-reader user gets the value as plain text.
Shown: 95 mm
